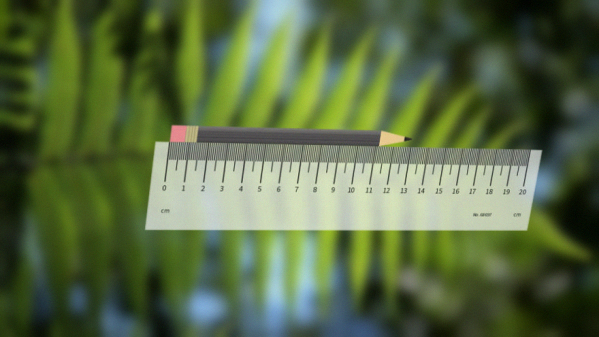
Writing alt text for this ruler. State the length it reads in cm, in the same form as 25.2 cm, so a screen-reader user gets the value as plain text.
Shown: 13 cm
